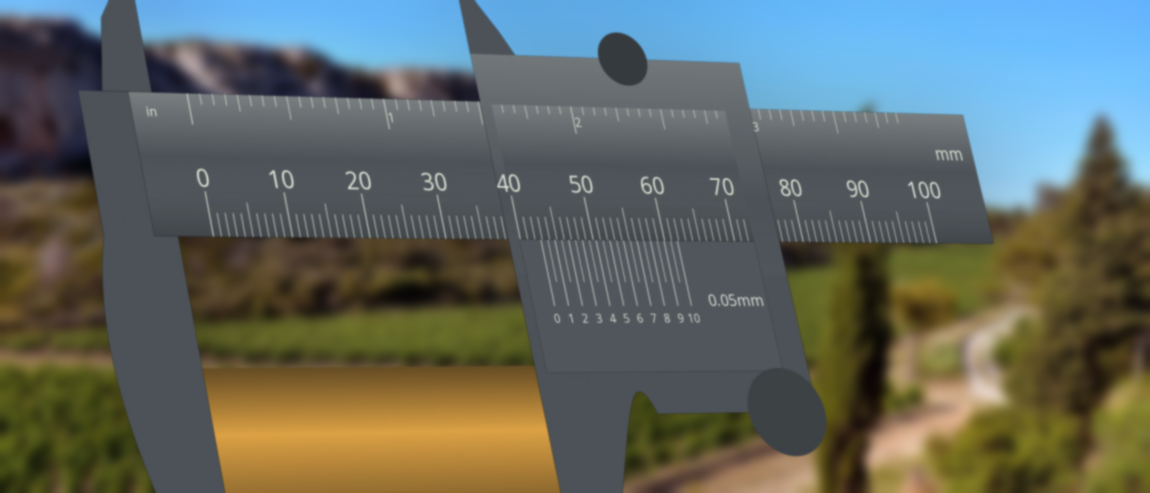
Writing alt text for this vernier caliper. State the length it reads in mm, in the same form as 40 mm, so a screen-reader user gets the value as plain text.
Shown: 42.8 mm
